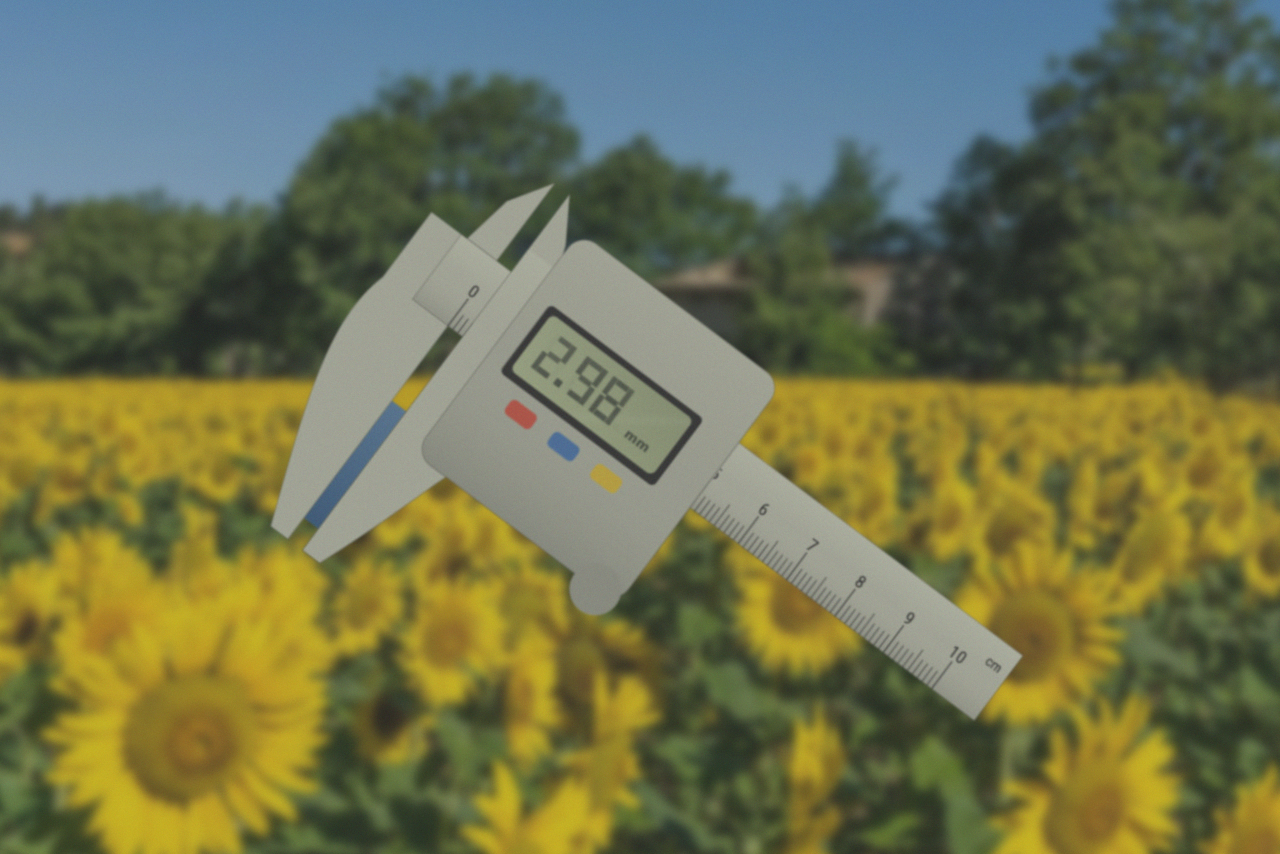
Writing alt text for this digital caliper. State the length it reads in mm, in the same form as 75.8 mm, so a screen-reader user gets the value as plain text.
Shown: 2.98 mm
